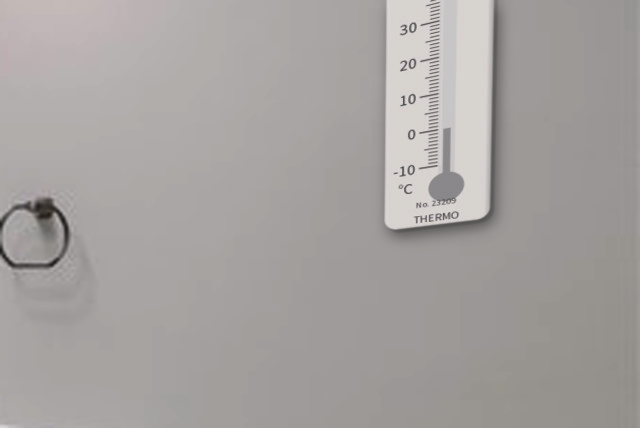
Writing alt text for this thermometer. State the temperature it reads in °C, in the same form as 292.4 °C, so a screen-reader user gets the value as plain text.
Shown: 0 °C
